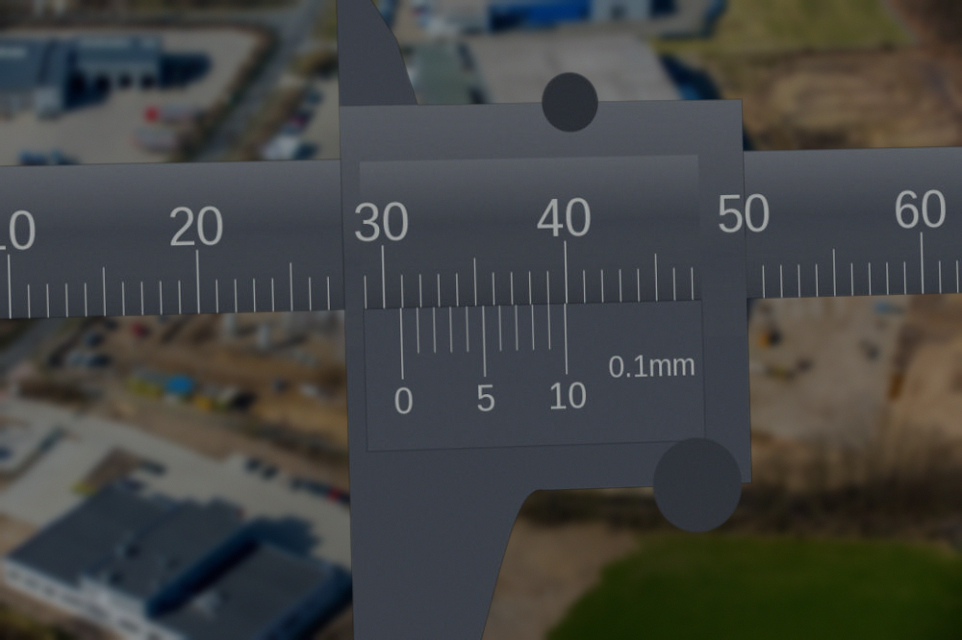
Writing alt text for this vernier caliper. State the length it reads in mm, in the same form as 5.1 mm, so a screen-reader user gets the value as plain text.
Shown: 30.9 mm
